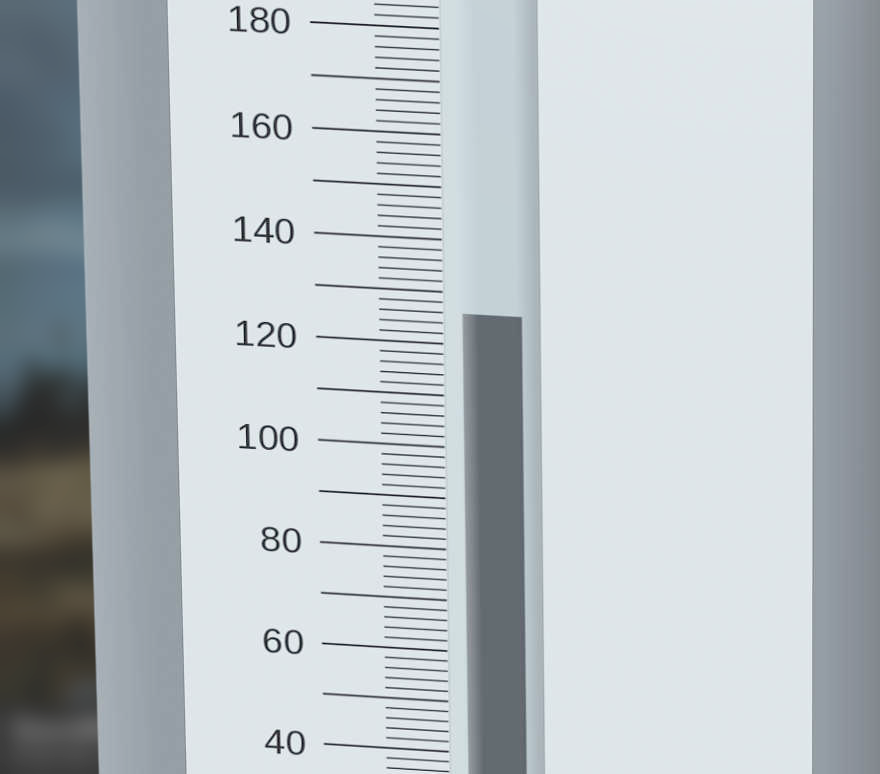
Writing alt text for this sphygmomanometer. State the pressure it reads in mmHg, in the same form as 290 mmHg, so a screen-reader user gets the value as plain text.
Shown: 126 mmHg
